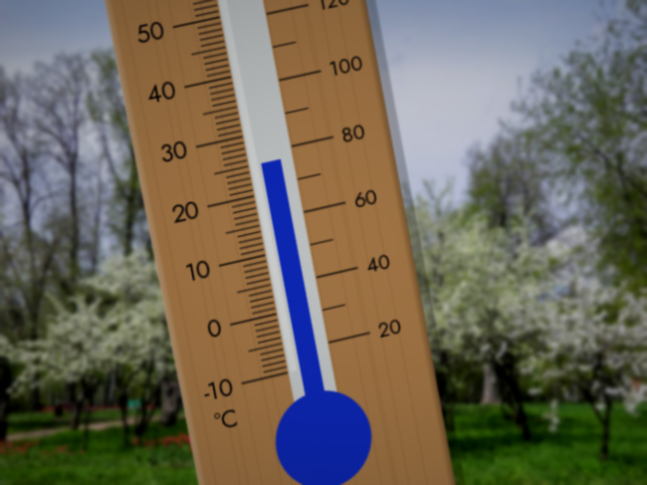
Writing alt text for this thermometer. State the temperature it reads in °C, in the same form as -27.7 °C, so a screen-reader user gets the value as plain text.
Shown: 25 °C
